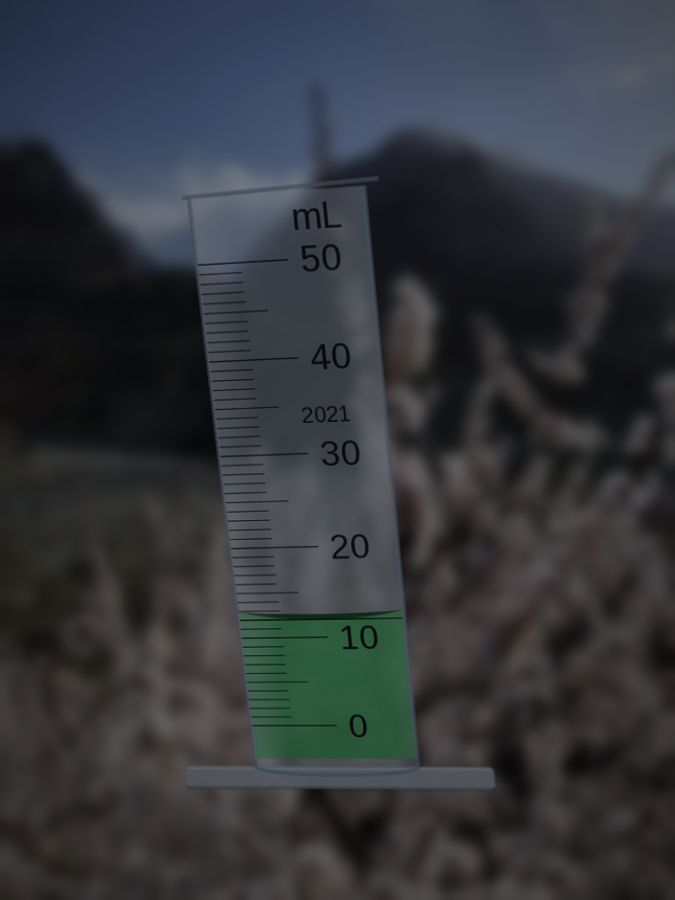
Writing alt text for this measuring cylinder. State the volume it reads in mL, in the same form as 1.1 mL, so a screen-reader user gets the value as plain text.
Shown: 12 mL
